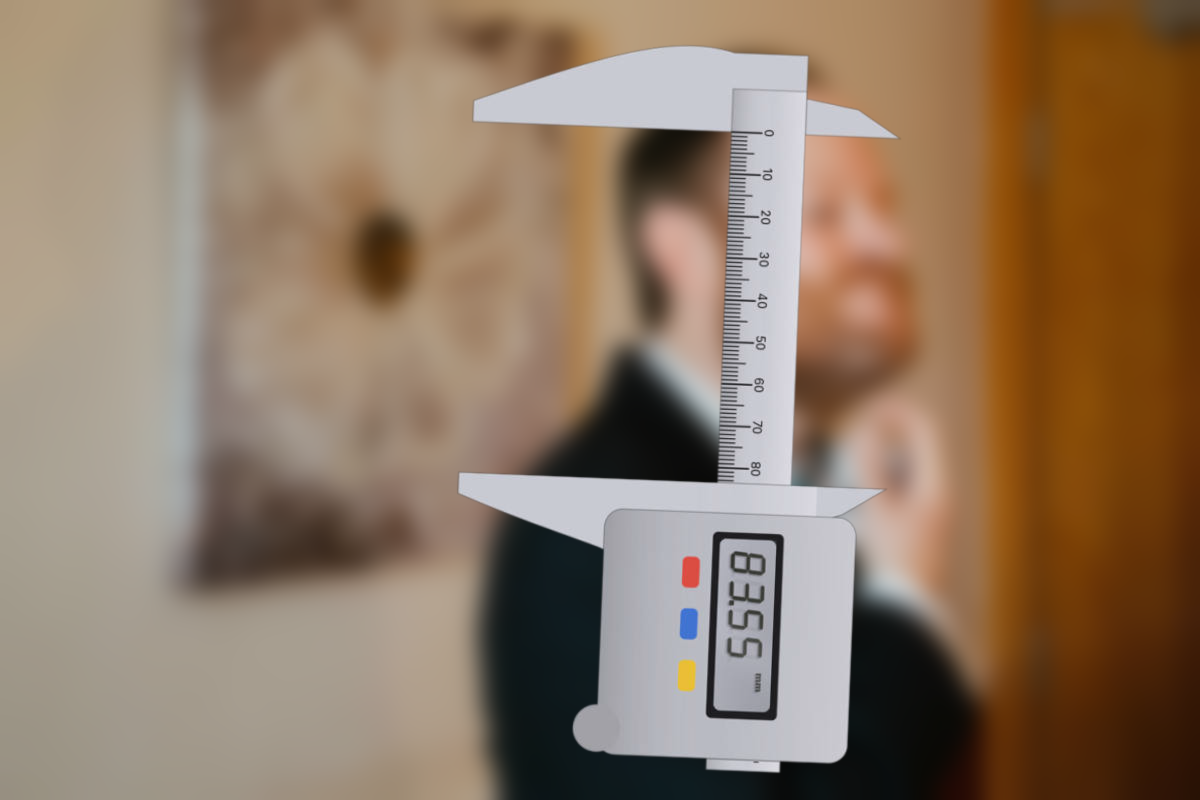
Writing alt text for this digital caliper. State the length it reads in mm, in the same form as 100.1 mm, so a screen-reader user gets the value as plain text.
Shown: 83.55 mm
